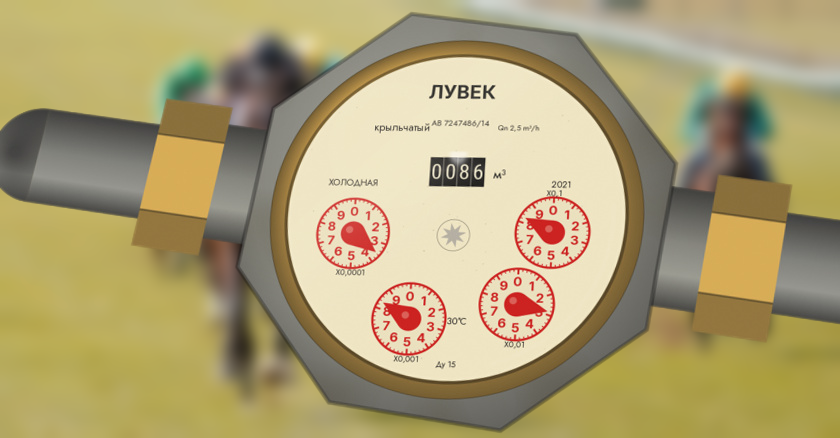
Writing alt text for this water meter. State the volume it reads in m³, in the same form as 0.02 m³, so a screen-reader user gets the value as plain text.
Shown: 86.8283 m³
